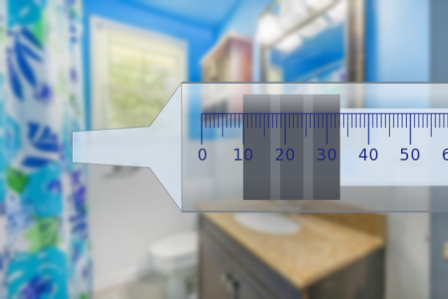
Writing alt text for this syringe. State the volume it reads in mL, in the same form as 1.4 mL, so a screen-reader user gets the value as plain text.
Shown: 10 mL
